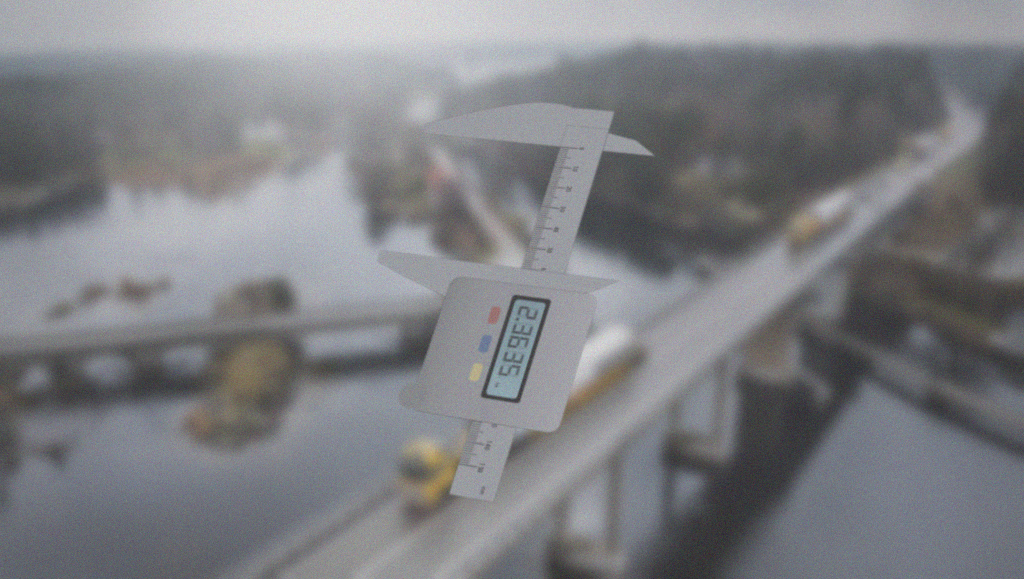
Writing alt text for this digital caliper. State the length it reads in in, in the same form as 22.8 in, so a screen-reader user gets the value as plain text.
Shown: 2.3635 in
